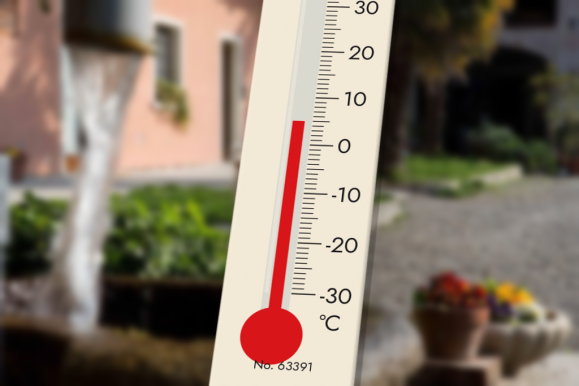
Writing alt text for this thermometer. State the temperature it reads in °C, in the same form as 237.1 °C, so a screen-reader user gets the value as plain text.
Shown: 5 °C
